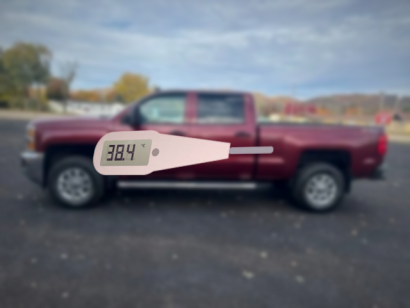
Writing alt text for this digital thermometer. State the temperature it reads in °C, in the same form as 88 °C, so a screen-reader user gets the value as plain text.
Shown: 38.4 °C
